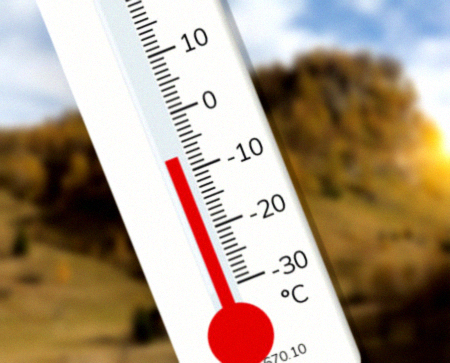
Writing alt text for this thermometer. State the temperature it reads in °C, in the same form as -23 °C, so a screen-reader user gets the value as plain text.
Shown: -7 °C
